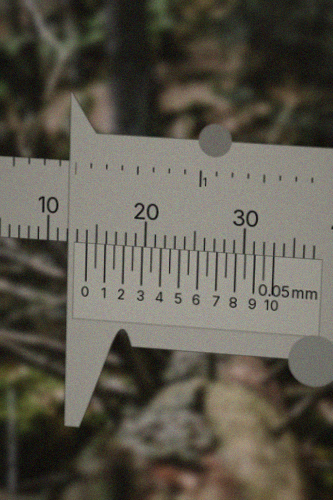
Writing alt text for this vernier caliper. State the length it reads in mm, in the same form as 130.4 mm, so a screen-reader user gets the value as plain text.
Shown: 14.0 mm
